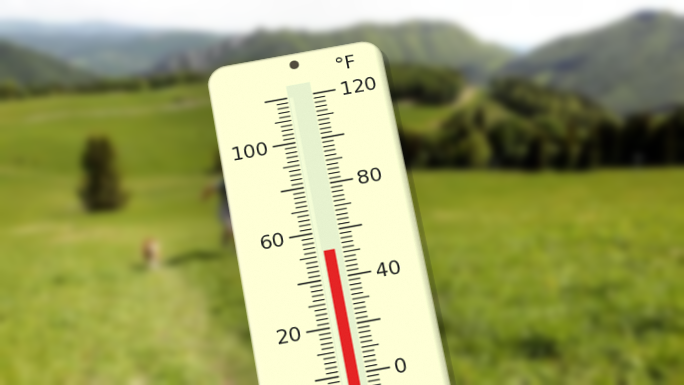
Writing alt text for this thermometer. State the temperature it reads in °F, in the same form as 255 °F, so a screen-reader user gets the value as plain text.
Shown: 52 °F
